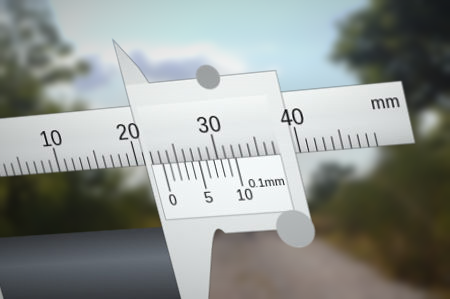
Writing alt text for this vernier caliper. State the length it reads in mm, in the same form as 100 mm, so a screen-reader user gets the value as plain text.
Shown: 23.2 mm
